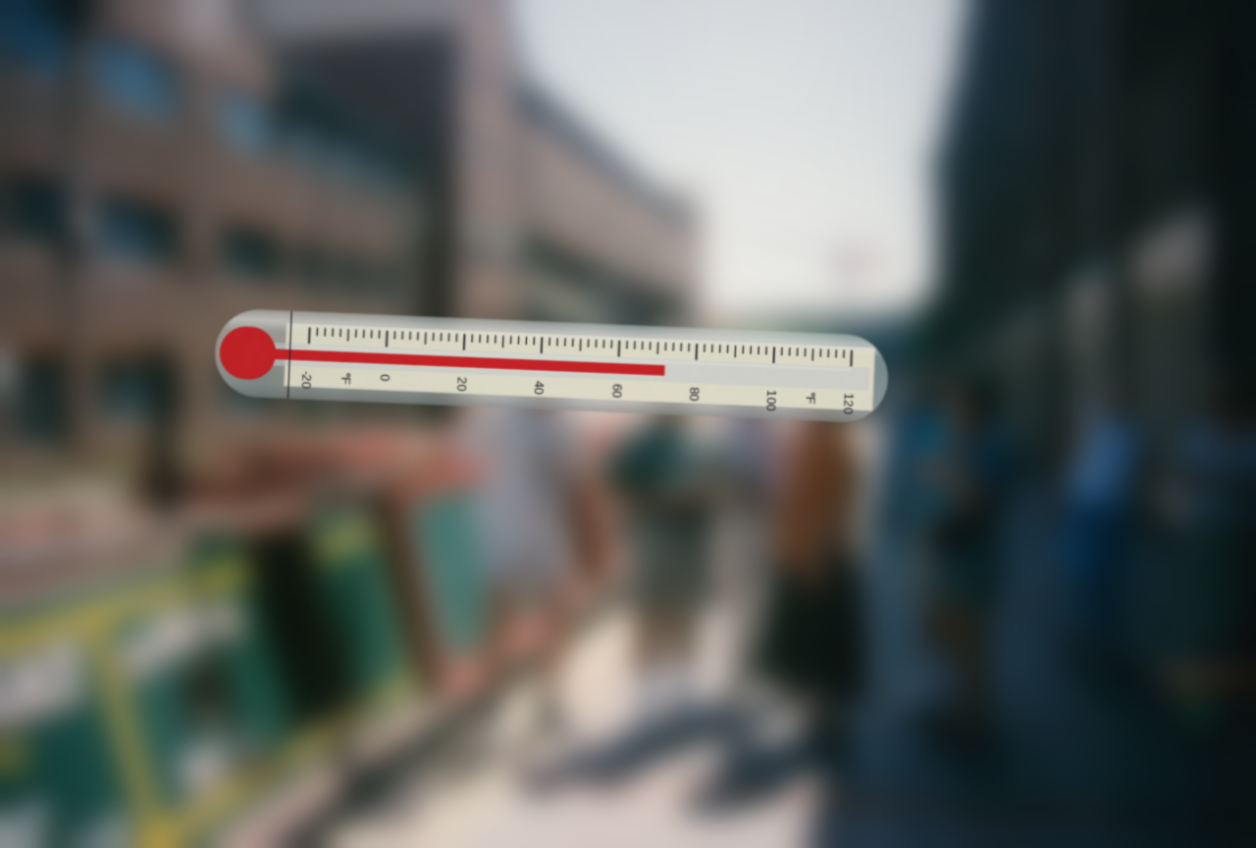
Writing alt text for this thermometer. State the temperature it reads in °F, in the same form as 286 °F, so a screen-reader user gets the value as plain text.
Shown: 72 °F
